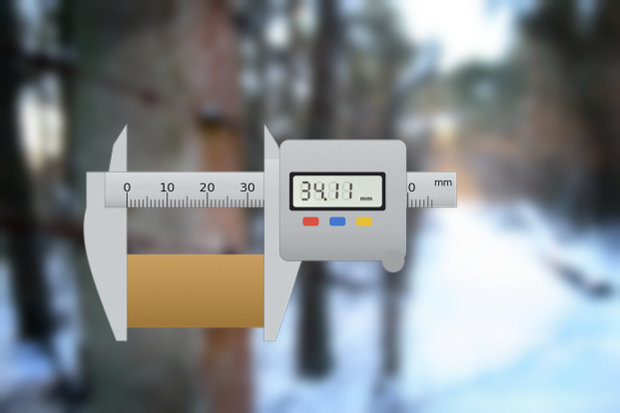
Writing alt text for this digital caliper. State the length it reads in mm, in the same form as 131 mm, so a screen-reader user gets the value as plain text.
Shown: 34.11 mm
